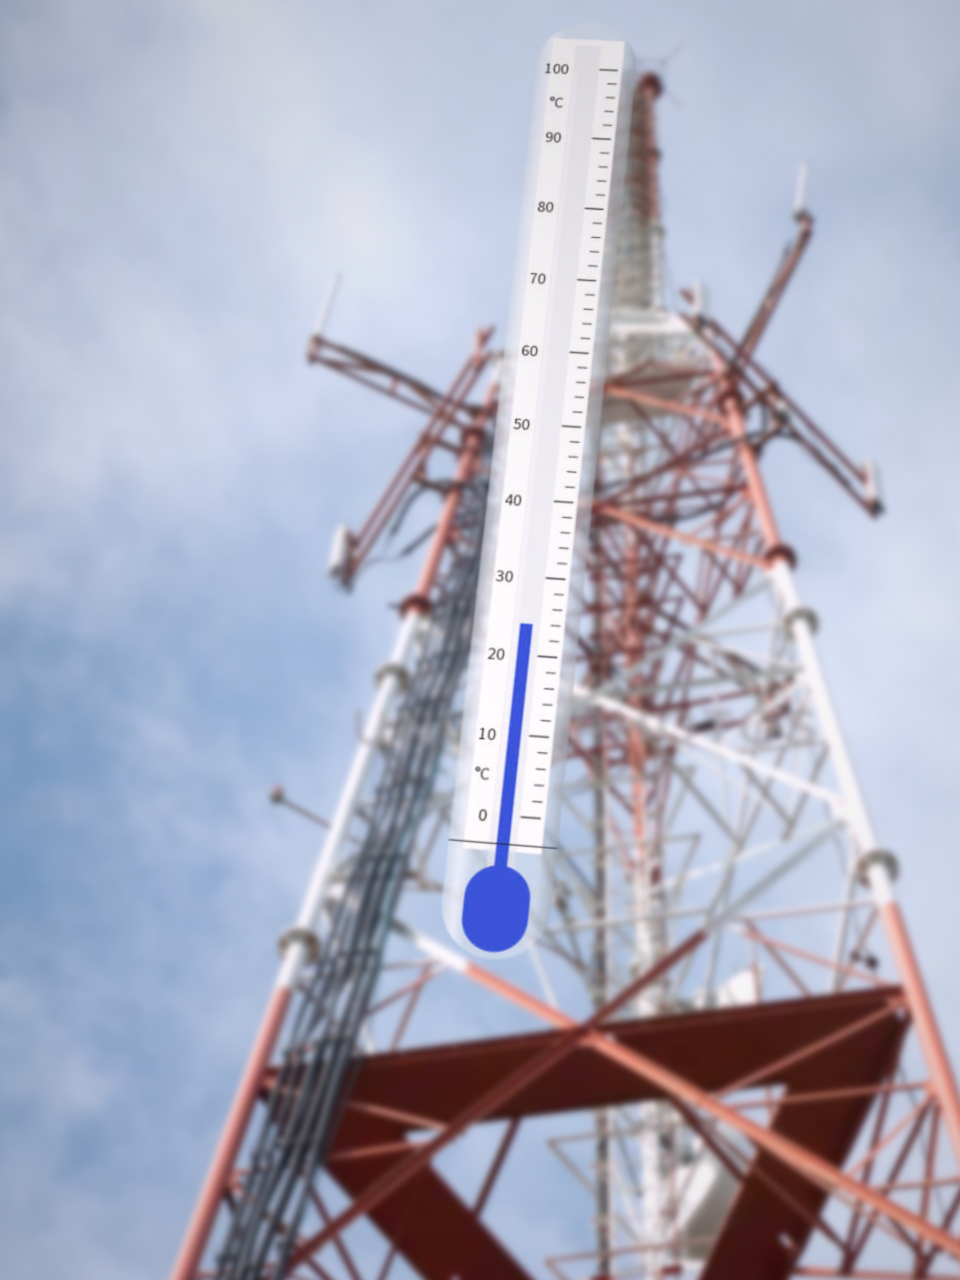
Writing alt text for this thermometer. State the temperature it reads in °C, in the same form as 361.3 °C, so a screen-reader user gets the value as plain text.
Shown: 24 °C
